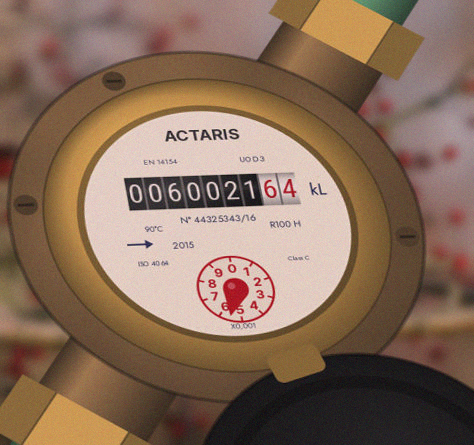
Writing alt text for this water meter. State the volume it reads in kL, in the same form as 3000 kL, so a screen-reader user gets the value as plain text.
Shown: 60021.645 kL
